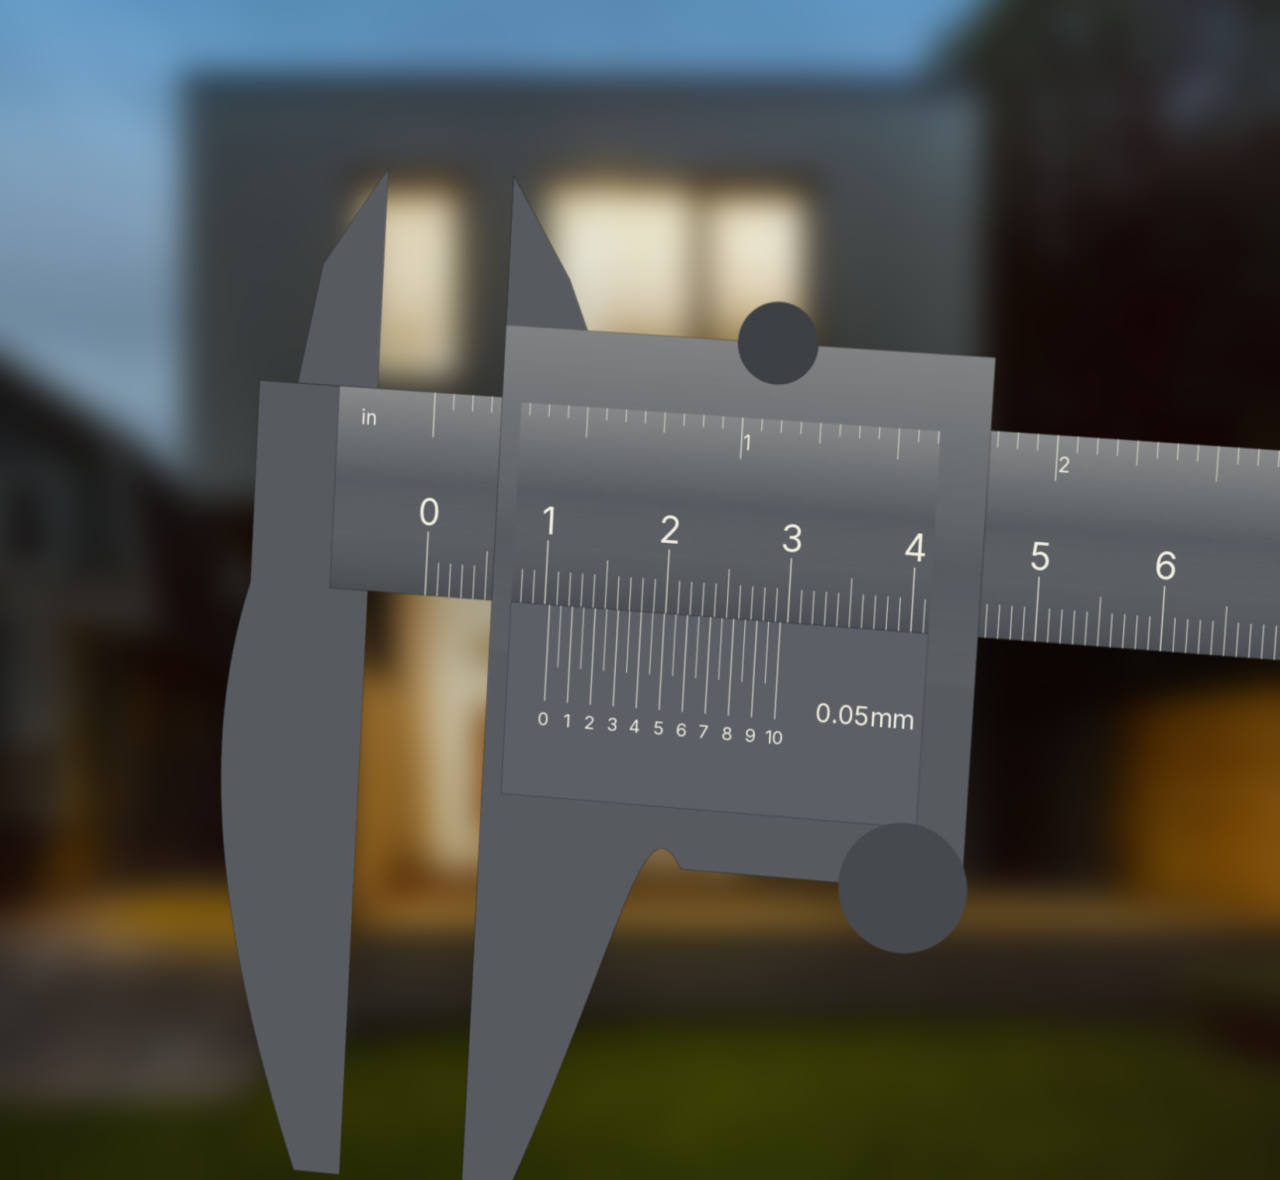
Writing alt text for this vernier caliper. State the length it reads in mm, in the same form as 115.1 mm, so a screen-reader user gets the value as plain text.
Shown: 10.4 mm
